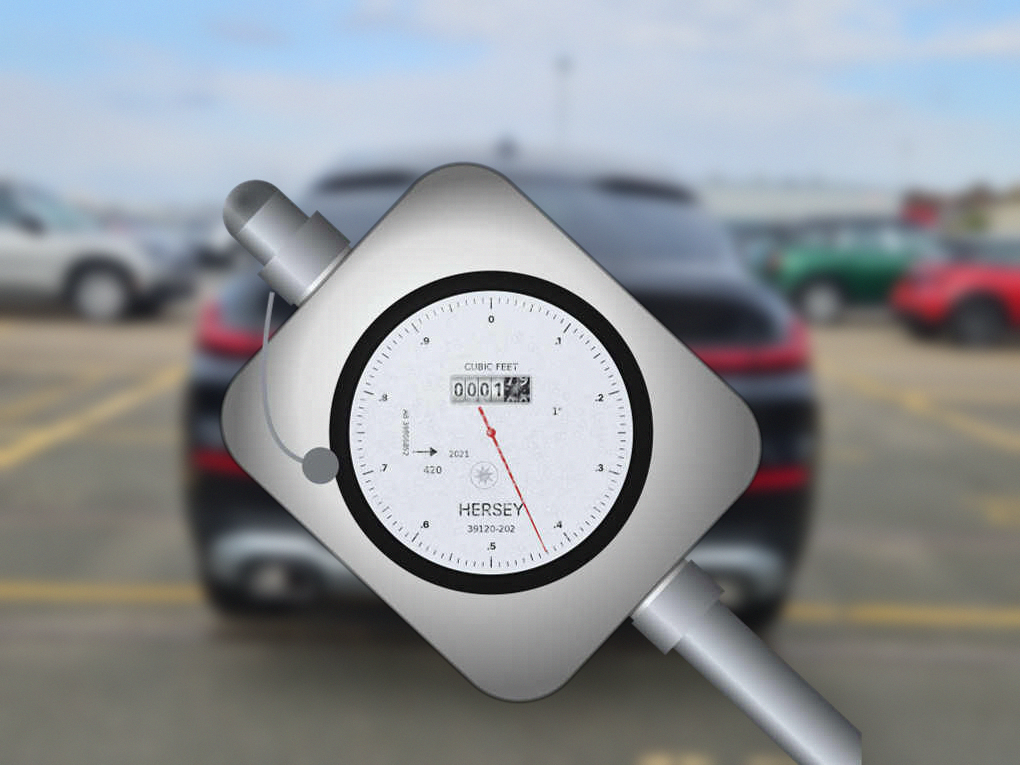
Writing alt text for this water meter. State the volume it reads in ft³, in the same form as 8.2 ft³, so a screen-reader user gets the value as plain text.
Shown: 179.43 ft³
